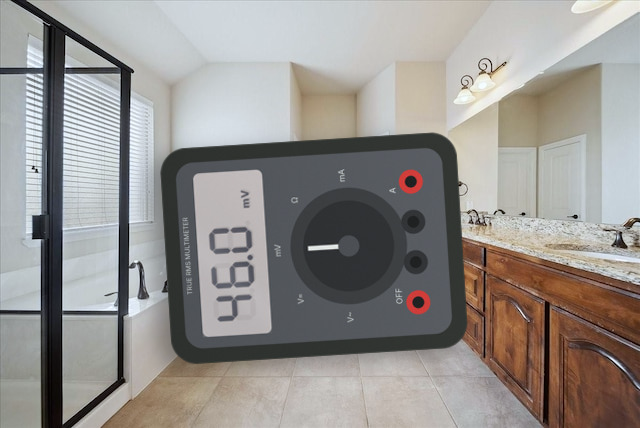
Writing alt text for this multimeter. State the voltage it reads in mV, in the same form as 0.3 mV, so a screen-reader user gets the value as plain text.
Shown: 46.0 mV
